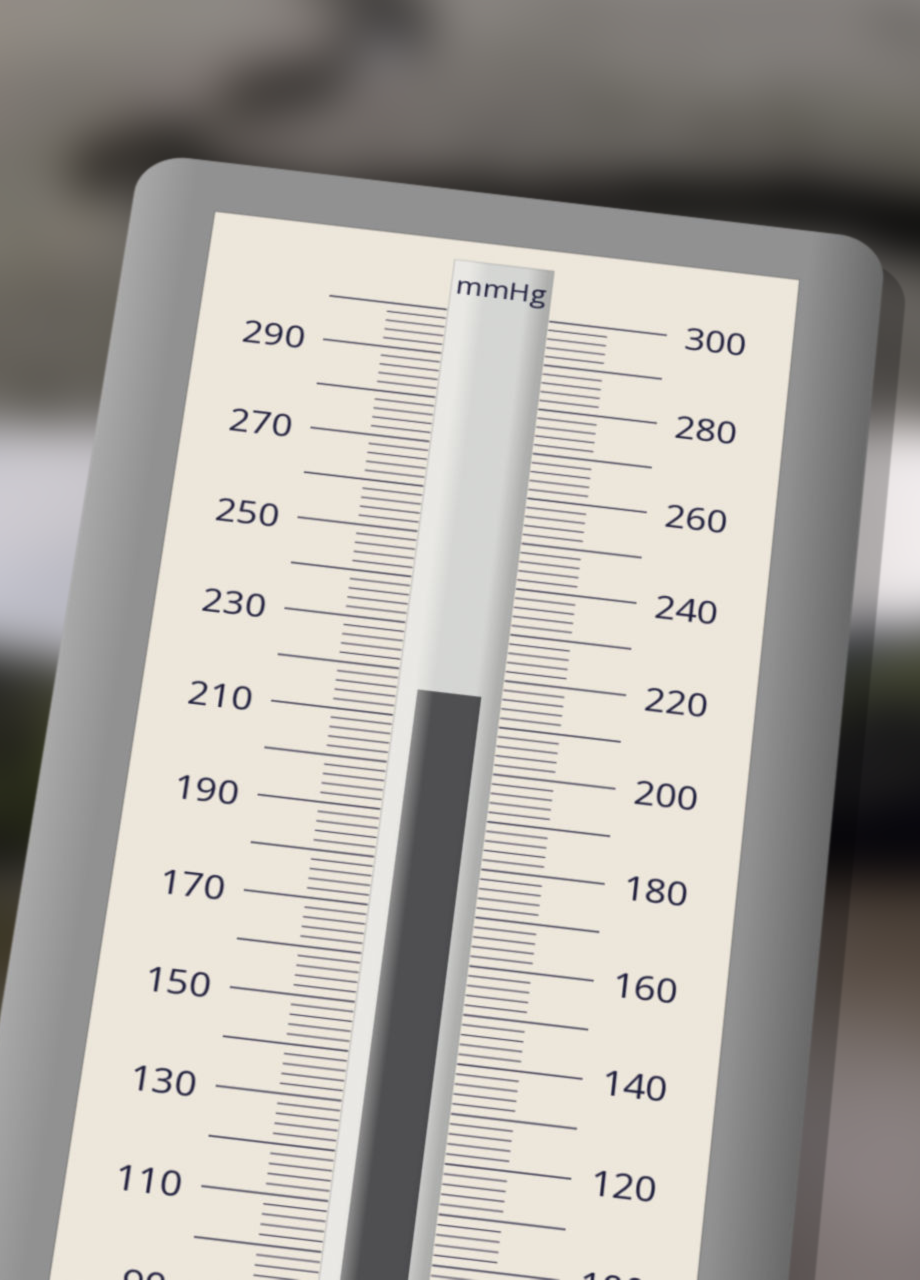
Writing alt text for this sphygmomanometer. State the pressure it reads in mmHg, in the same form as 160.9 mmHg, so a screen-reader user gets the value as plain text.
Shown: 216 mmHg
